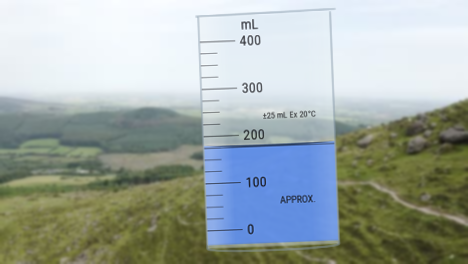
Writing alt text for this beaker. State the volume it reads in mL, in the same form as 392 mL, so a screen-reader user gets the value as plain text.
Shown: 175 mL
